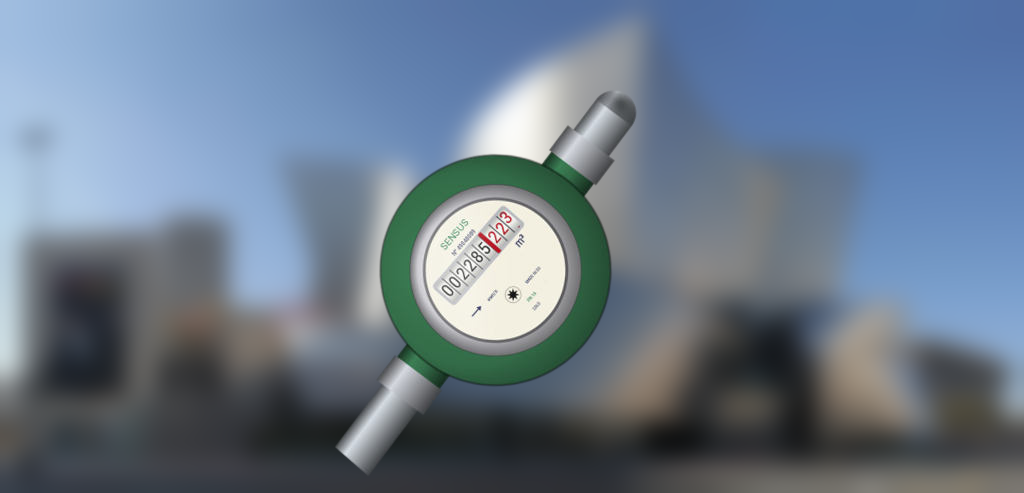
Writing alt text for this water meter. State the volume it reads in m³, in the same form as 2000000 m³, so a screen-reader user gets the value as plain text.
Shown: 2285.223 m³
